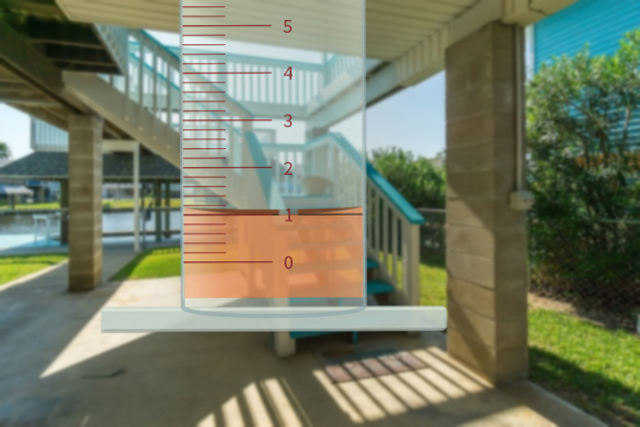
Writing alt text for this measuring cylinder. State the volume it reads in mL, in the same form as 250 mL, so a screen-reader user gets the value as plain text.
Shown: 1 mL
